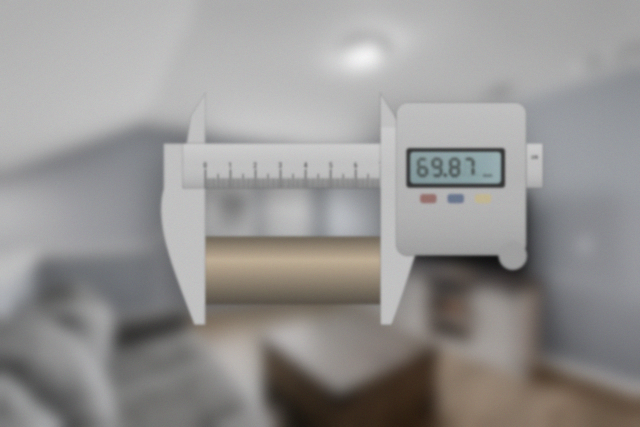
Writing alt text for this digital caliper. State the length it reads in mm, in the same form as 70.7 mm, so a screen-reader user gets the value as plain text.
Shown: 69.87 mm
